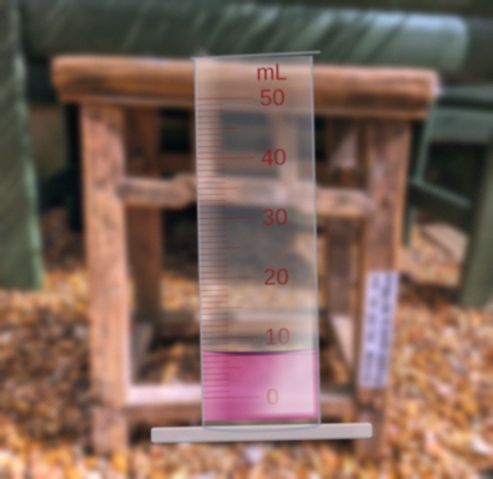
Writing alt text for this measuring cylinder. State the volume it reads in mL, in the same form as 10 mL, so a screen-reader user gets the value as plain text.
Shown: 7 mL
